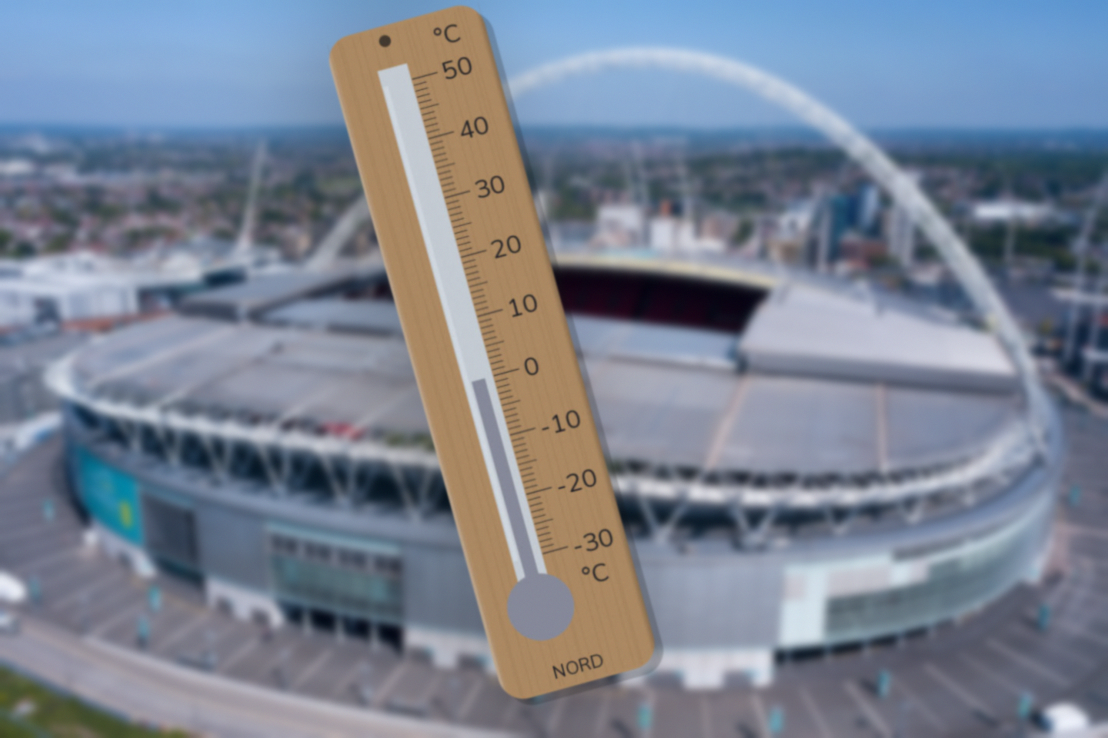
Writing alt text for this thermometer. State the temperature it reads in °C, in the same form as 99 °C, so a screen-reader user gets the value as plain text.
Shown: 0 °C
